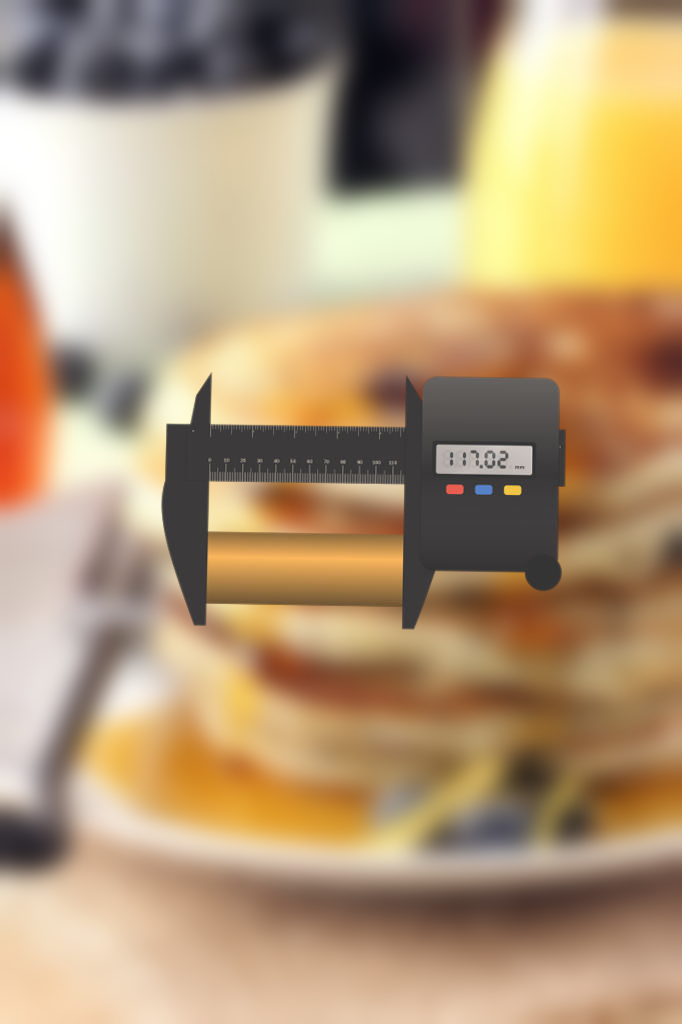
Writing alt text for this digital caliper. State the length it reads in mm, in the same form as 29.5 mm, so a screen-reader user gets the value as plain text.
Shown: 117.02 mm
